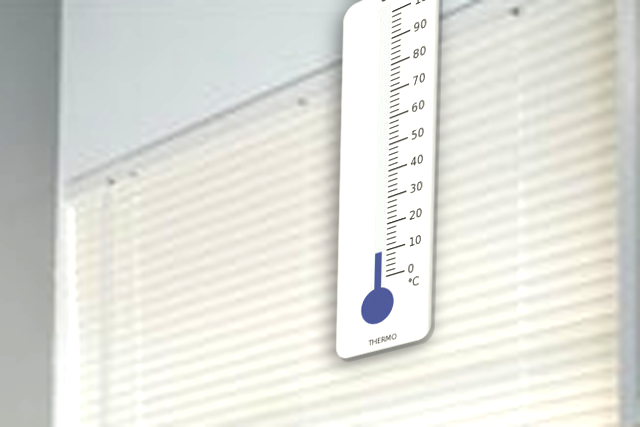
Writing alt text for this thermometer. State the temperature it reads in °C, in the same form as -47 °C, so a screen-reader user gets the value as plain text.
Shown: 10 °C
